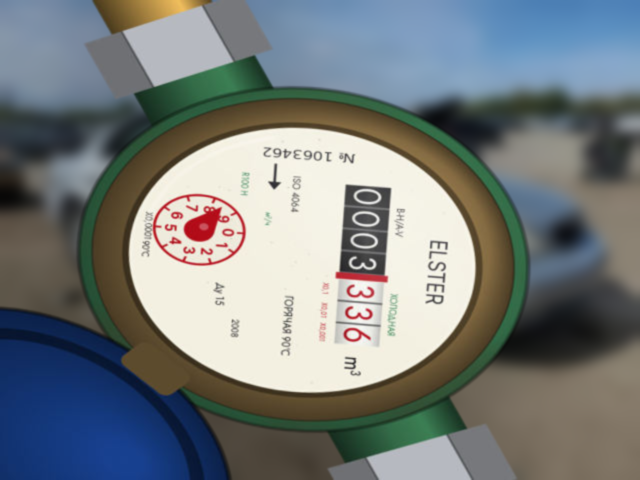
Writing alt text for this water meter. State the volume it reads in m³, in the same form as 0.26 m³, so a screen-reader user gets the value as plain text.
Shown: 3.3368 m³
